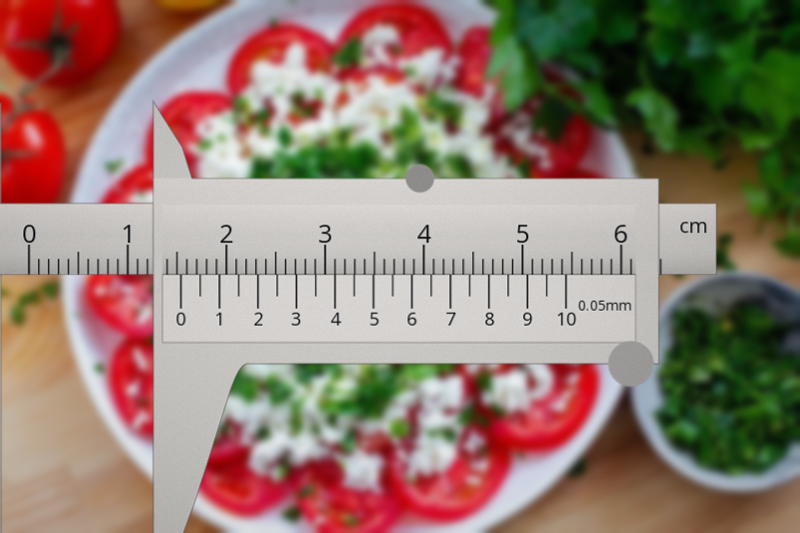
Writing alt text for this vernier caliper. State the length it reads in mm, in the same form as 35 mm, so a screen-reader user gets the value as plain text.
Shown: 15.4 mm
